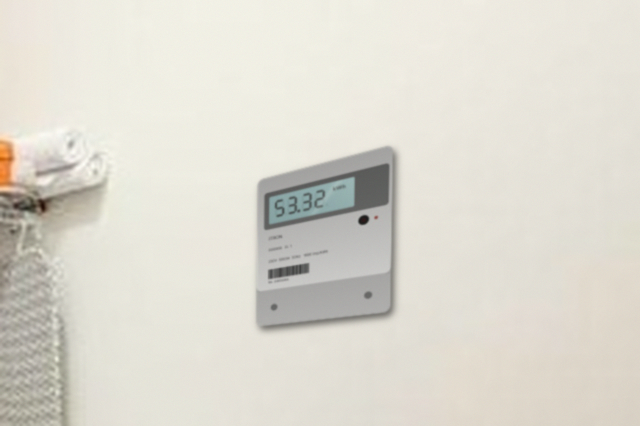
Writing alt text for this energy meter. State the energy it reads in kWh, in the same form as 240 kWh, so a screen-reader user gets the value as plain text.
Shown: 53.32 kWh
